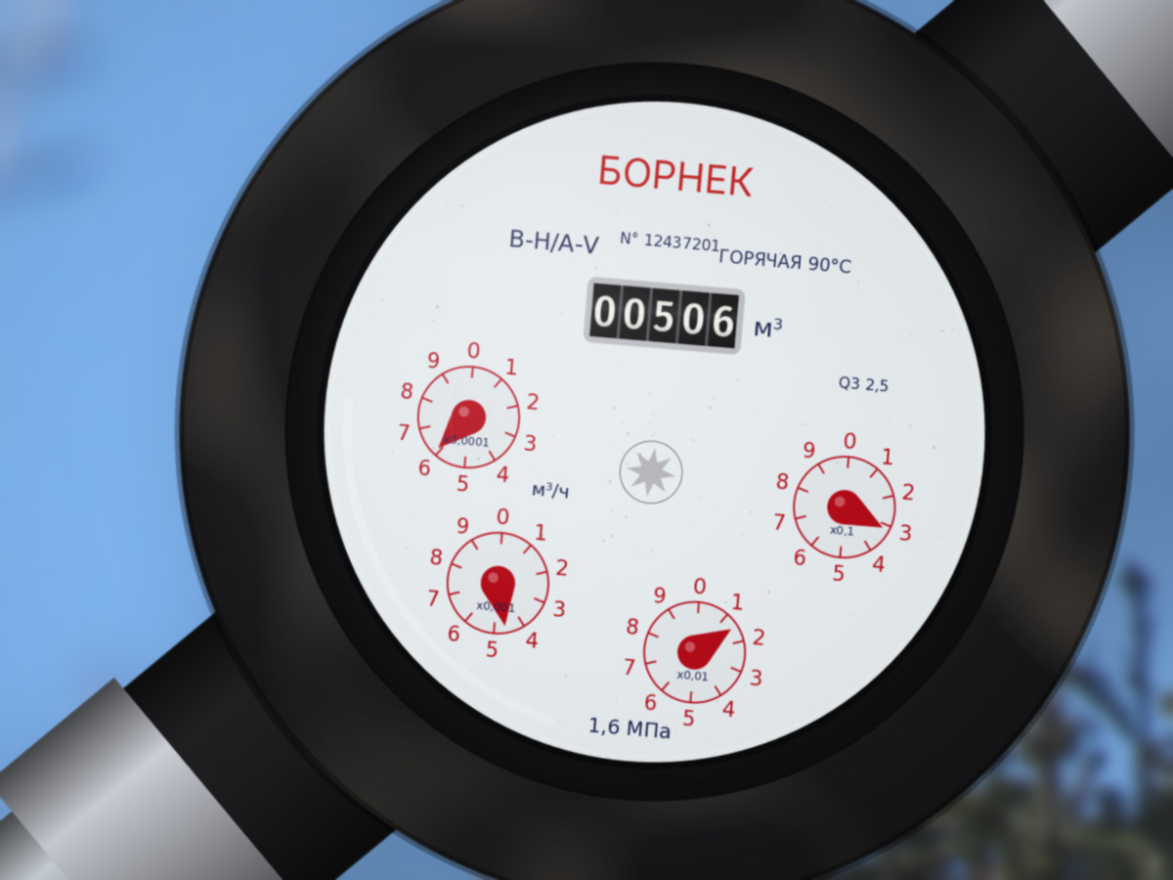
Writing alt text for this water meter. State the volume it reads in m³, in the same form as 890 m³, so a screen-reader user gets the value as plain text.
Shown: 506.3146 m³
